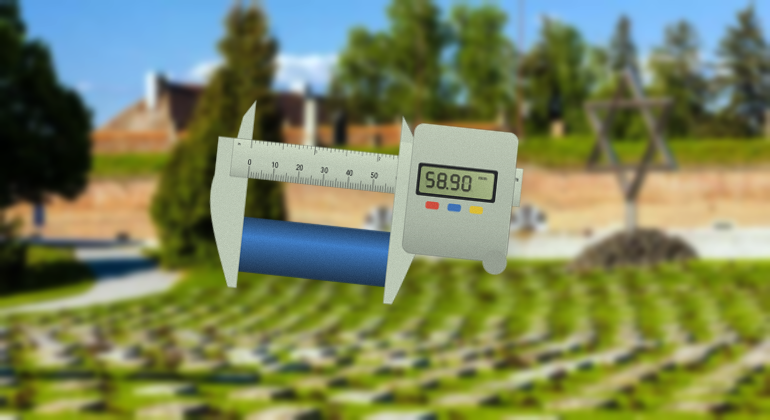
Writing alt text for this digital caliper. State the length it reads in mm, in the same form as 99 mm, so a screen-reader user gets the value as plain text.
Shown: 58.90 mm
